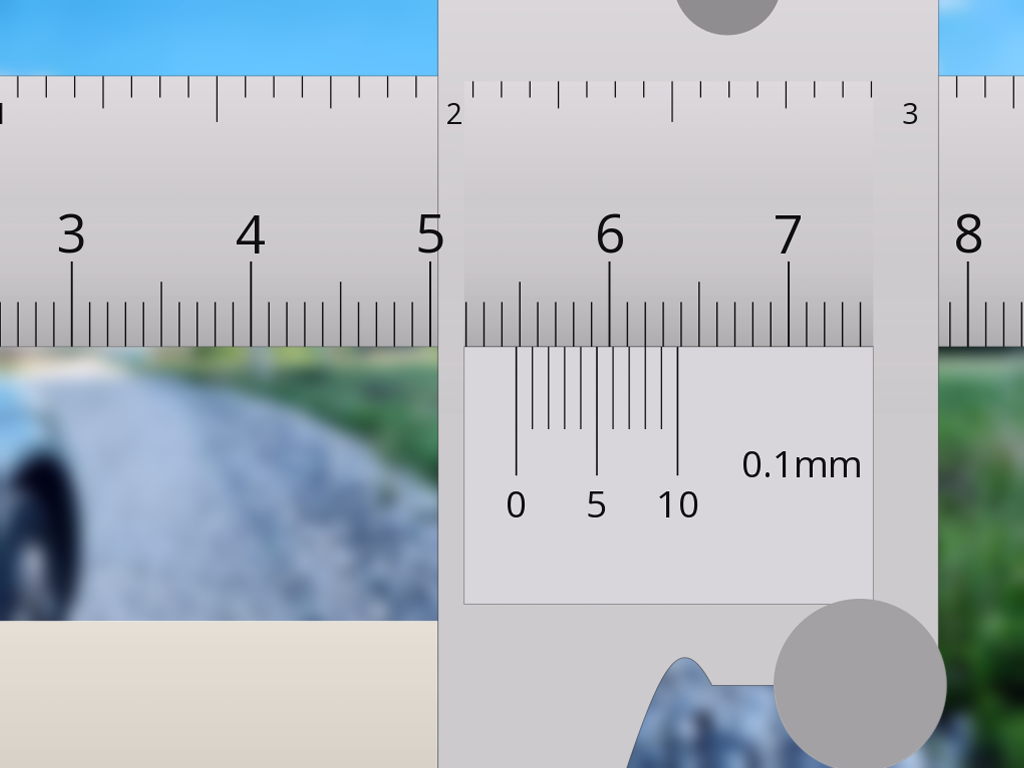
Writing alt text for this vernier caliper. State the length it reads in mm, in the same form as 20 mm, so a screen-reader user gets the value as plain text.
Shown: 54.8 mm
